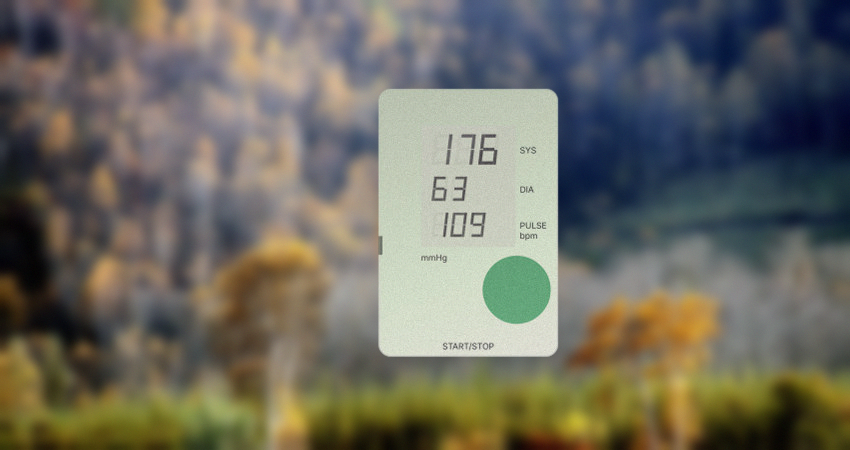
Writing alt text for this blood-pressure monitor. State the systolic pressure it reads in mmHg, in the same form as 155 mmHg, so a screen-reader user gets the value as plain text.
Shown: 176 mmHg
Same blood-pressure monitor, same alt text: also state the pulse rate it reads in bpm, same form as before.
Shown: 109 bpm
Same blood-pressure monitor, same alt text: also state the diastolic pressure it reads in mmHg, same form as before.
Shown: 63 mmHg
